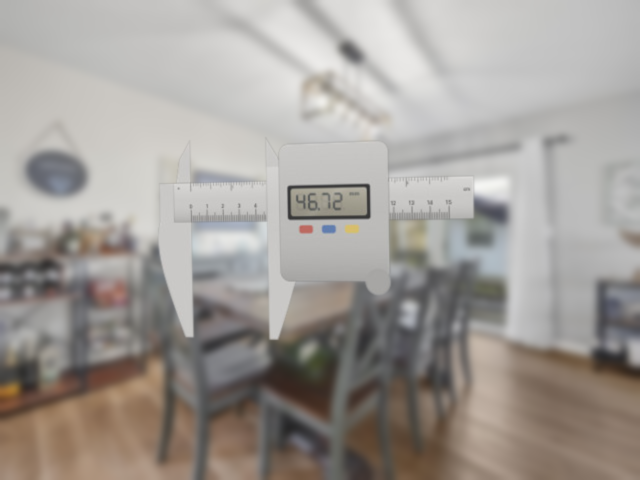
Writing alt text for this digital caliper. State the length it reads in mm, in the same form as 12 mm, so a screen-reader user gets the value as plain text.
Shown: 46.72 mm
